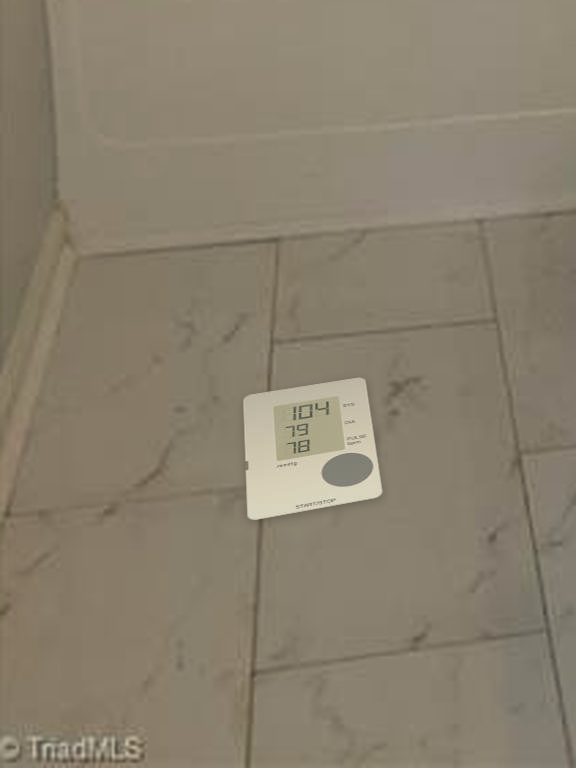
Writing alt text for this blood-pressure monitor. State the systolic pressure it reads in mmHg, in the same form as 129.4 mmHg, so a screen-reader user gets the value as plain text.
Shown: 104 mmHg
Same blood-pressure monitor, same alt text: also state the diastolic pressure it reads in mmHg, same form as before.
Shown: 79 mmHg
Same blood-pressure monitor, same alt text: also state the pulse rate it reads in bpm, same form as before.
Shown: 78 bpm
